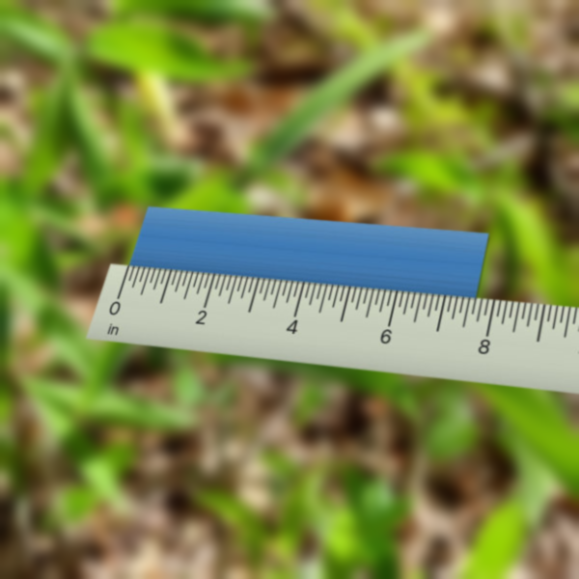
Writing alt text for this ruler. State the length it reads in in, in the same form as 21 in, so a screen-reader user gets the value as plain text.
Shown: 7.625 in
